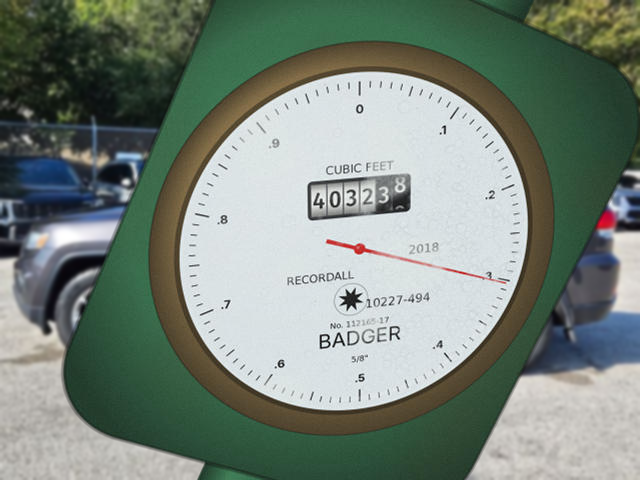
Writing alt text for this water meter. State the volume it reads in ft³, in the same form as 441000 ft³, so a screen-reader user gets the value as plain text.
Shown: 403238.30 ft³
